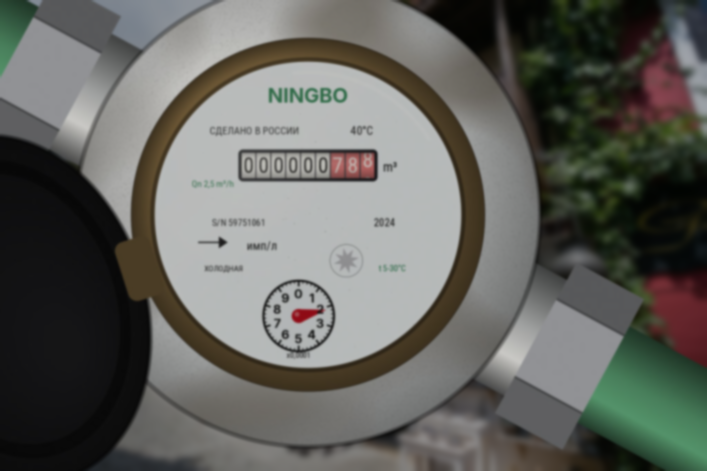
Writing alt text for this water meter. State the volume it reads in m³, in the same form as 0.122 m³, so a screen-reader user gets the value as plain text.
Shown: 0.7882 m³
